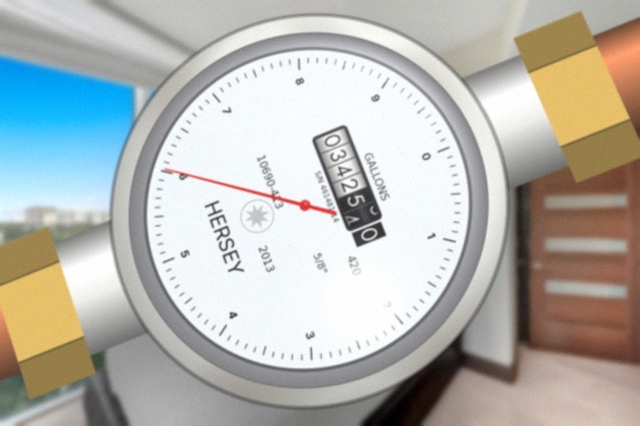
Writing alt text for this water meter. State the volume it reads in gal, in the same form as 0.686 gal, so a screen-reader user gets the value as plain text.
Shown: 342536.0 gal
